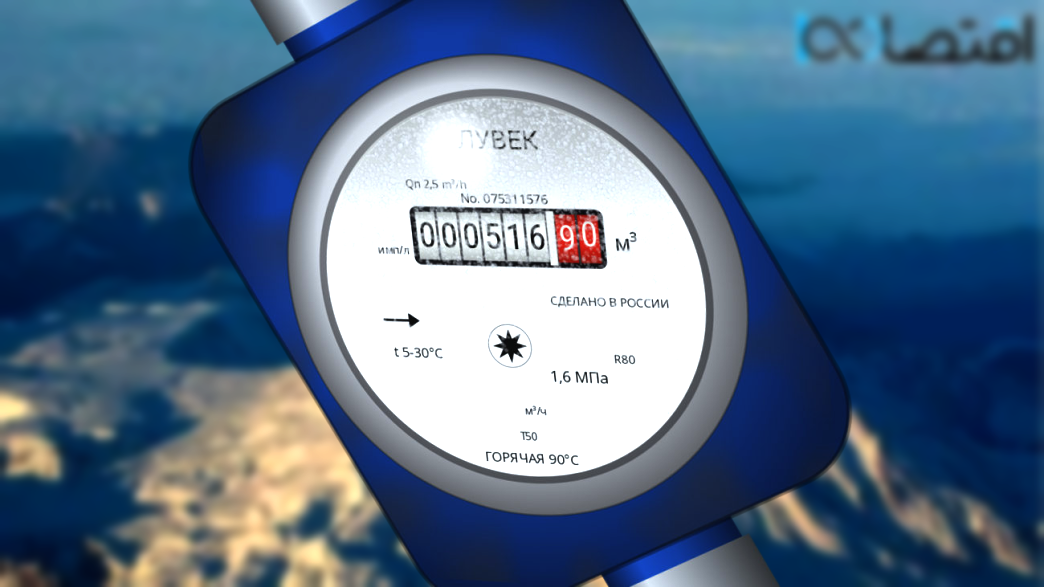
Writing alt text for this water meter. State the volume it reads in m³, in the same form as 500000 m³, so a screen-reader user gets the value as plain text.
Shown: 516.90 m³
